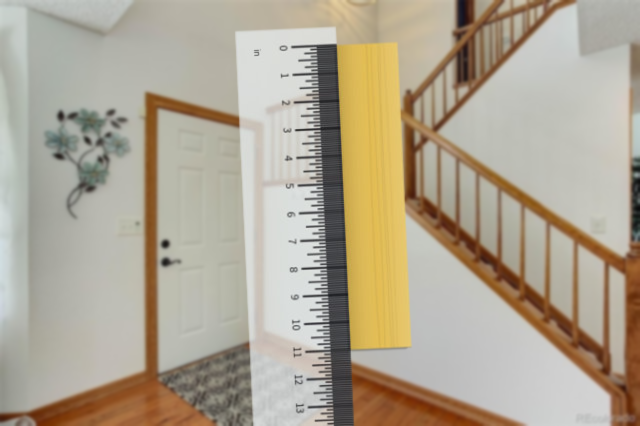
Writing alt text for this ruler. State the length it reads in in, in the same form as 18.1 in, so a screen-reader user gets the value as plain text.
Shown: 11 in
